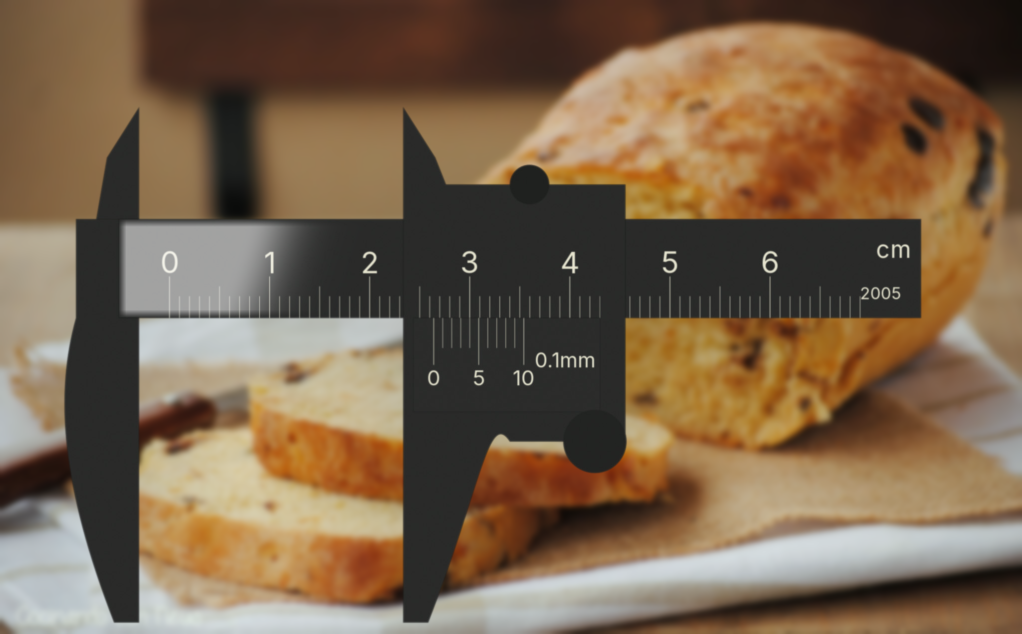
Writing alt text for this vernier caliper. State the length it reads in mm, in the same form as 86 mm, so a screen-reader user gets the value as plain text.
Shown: 26.4 mm
